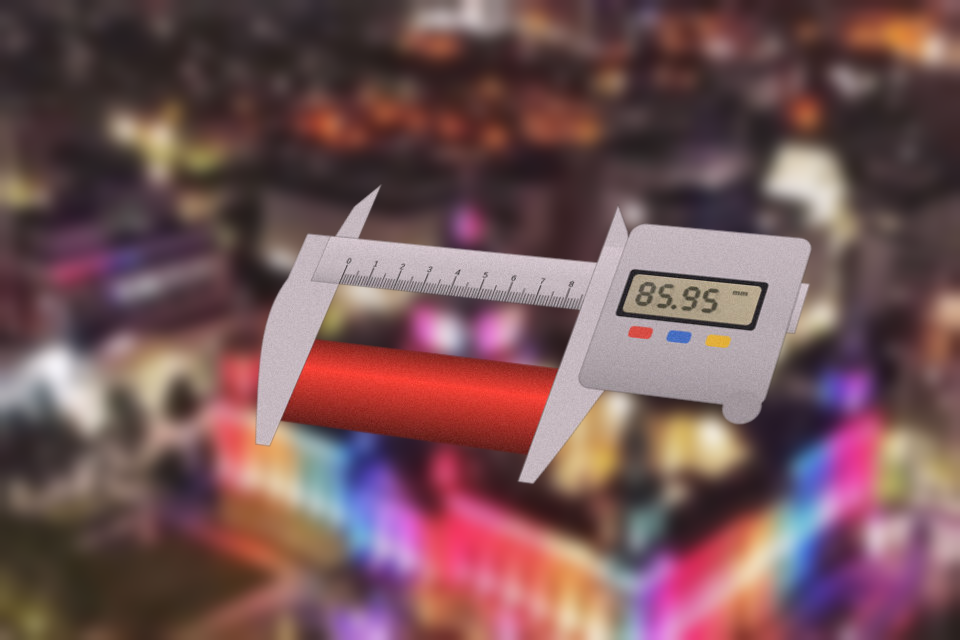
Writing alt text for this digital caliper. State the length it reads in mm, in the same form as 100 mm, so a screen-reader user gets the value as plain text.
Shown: 85.95 mm
